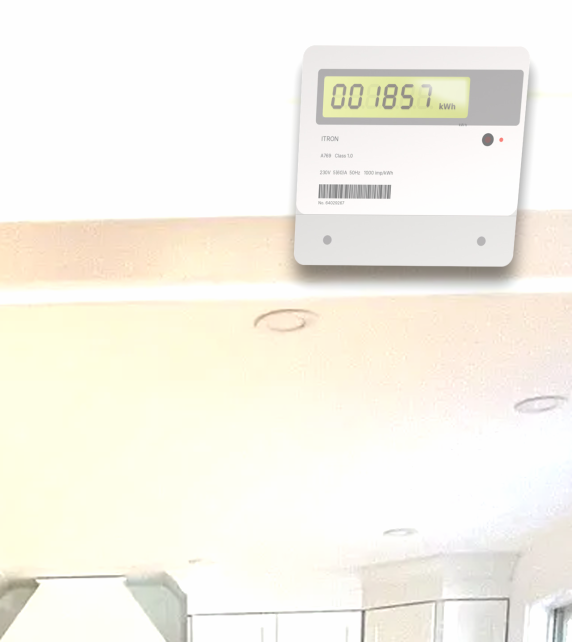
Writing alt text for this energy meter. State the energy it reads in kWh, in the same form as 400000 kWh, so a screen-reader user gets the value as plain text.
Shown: 1857 kWh
